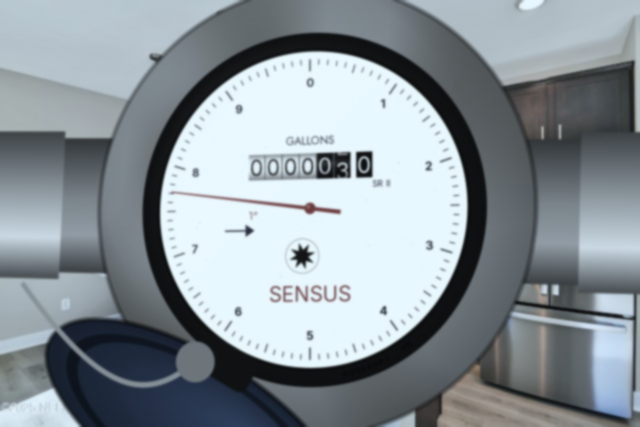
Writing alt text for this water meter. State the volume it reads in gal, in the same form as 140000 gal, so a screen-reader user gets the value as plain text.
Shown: 27.7 gal
